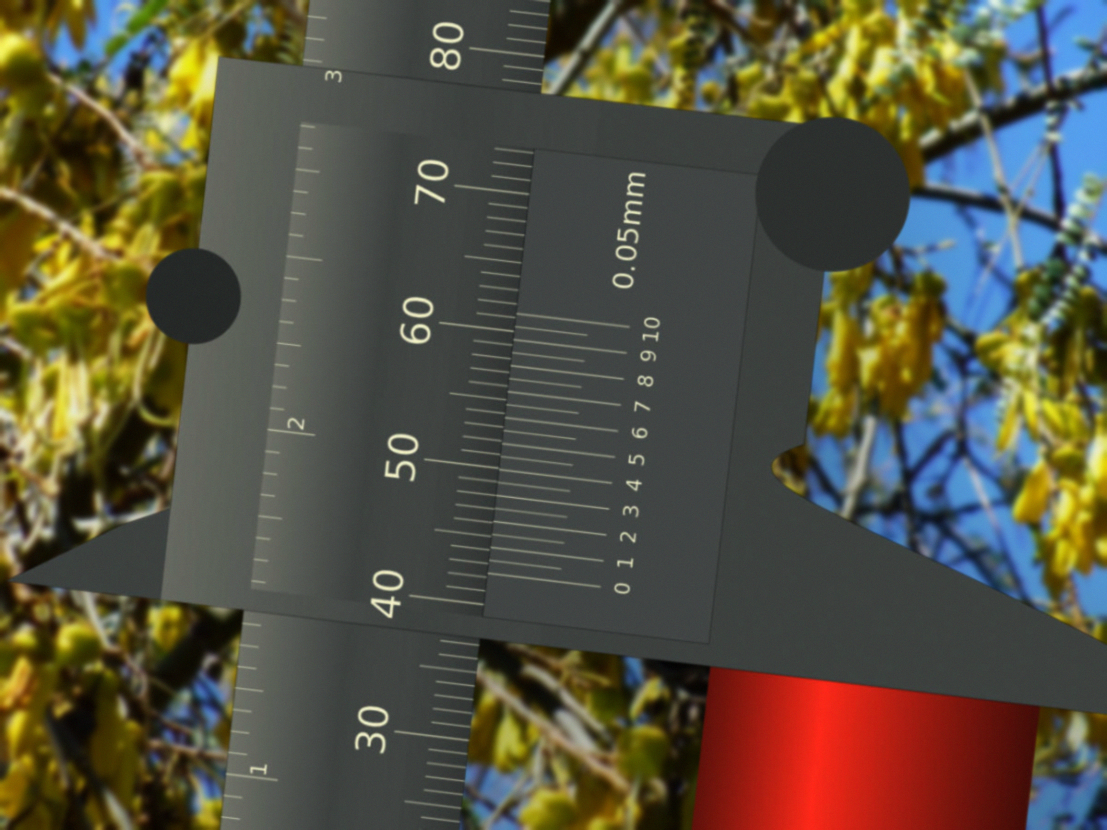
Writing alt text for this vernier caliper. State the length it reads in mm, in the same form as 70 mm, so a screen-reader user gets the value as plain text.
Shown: 42.3 mm
